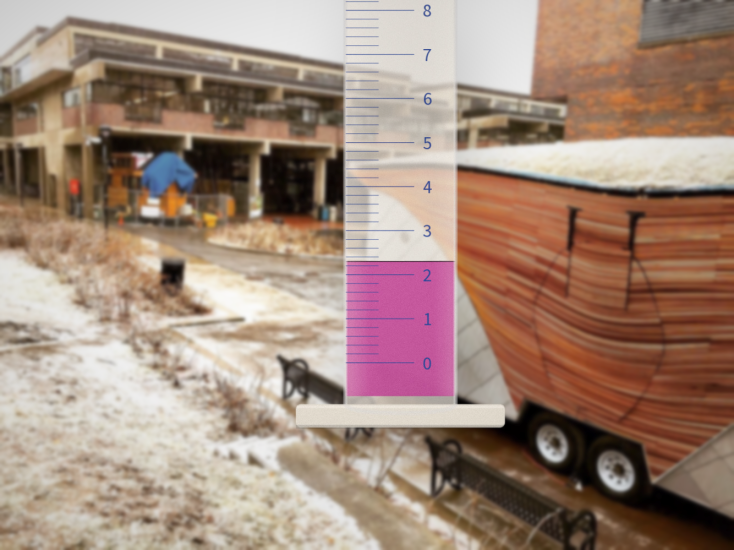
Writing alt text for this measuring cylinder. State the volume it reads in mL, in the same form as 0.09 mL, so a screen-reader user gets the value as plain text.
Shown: 2.3 mL
